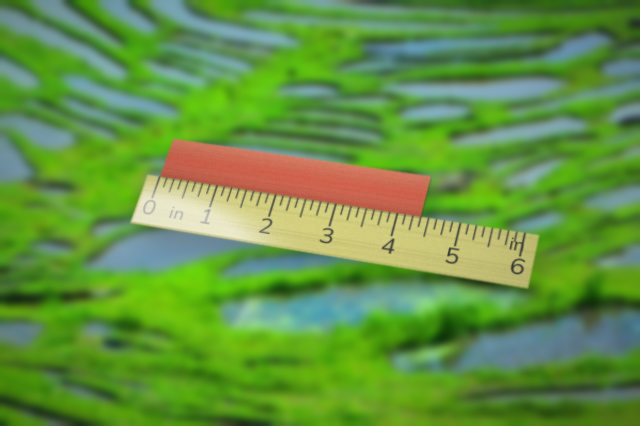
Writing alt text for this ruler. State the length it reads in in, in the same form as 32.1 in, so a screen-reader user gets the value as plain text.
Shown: 4.375 in
